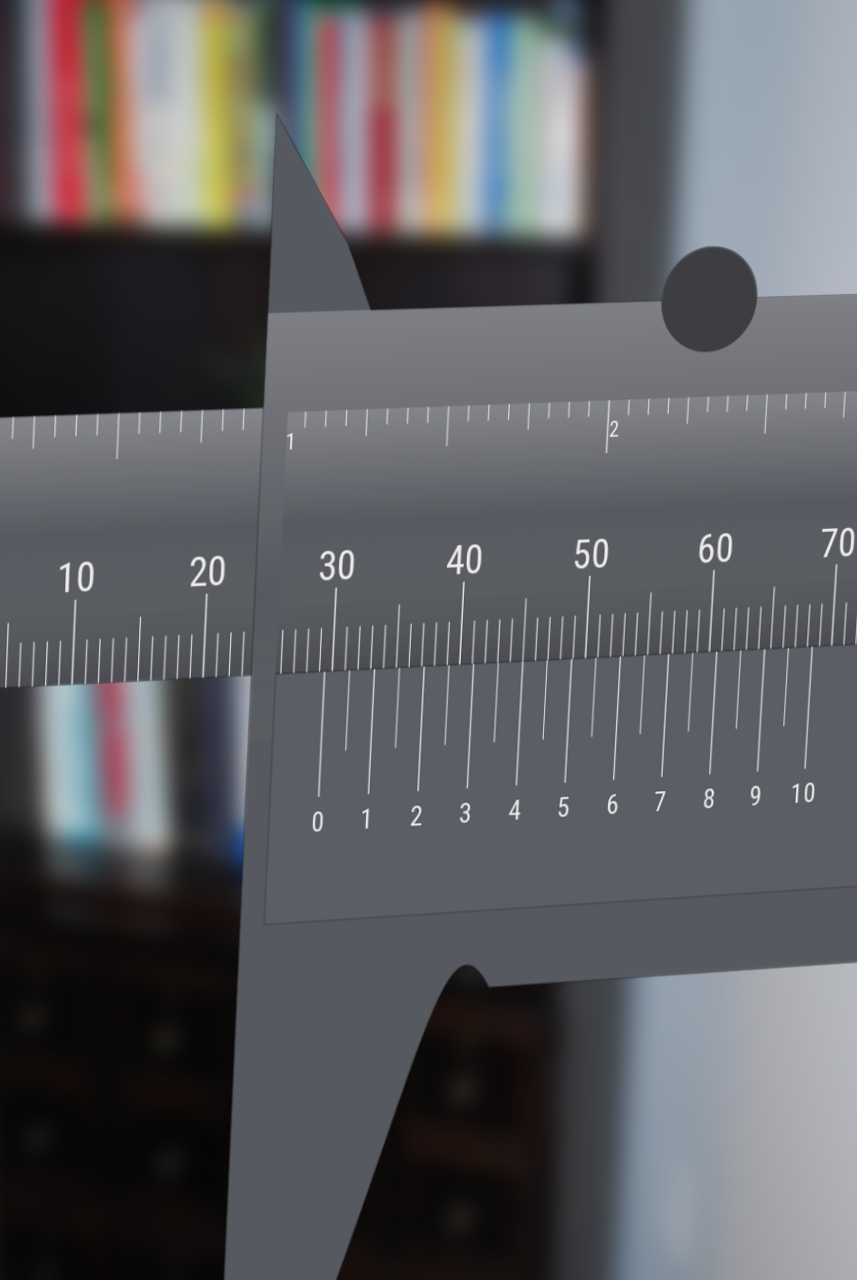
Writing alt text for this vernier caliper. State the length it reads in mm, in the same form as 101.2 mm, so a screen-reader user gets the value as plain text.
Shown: 29.4 mm
